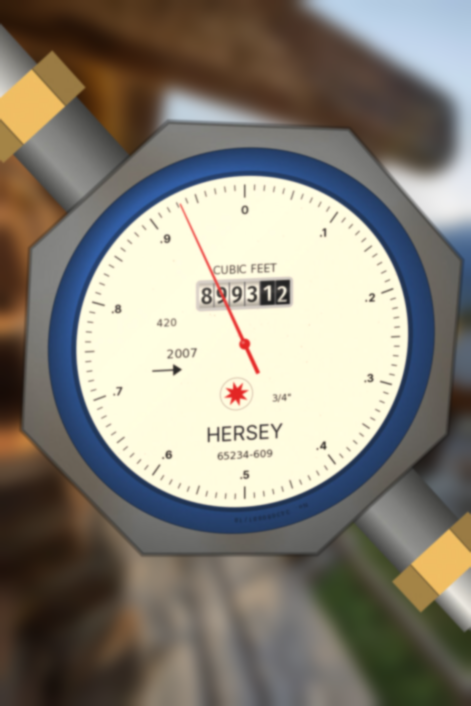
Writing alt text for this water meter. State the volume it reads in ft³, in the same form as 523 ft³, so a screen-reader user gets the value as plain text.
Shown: 899311.93 ft³
